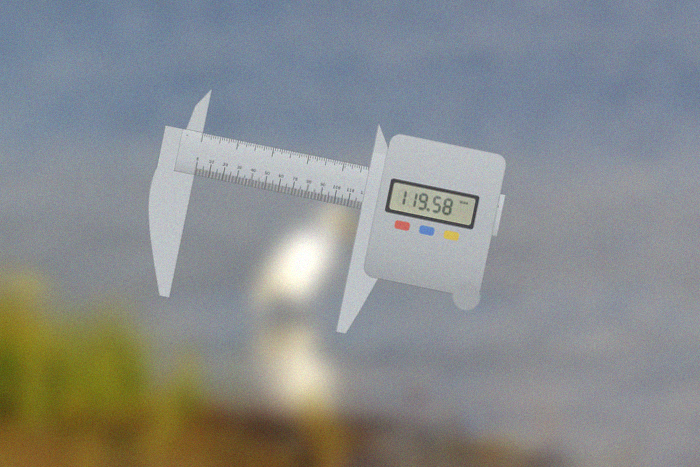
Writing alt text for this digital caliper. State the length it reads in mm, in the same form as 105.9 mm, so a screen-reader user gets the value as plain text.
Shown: 119.58 mm
